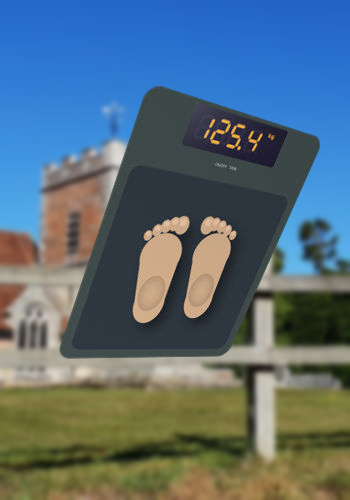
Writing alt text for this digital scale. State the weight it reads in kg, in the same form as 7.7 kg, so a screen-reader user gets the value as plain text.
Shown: 125.4 kg
